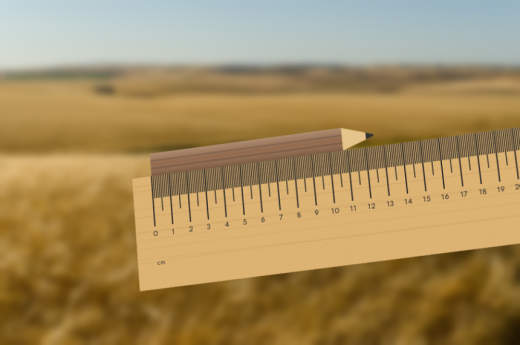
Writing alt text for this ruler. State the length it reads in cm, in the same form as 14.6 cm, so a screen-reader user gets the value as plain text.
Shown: 12.5 cm
